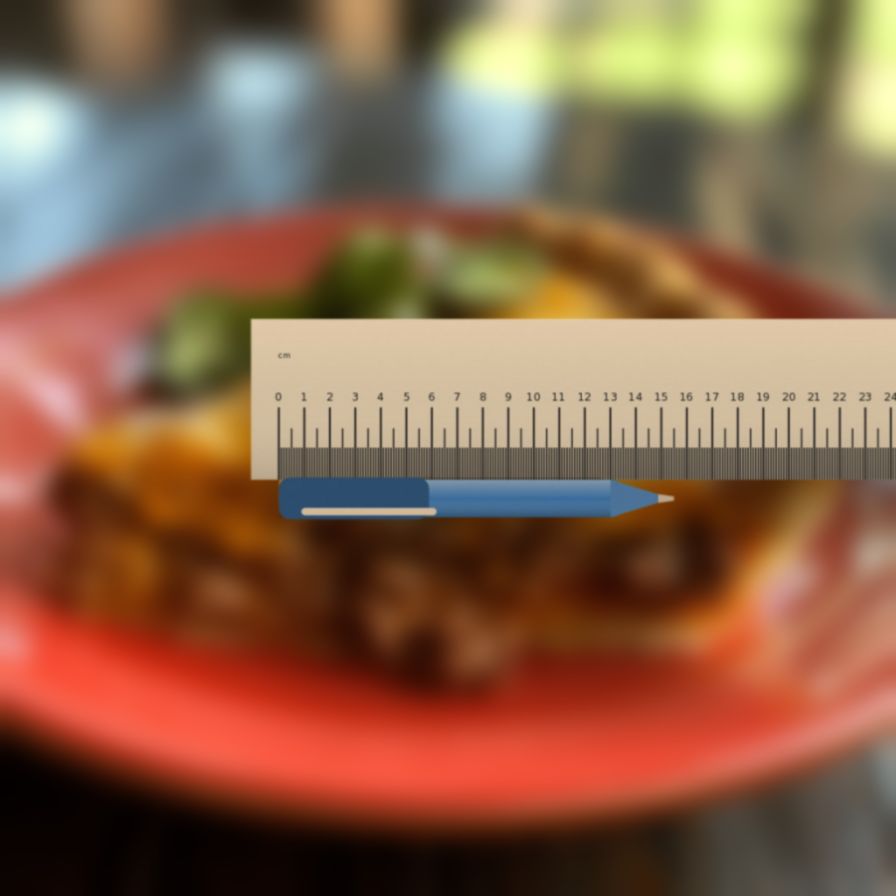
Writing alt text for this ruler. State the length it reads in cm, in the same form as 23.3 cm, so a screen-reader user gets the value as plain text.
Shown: 15.5 cm
